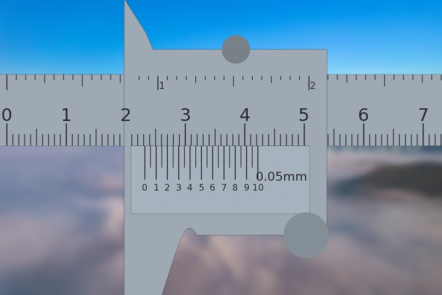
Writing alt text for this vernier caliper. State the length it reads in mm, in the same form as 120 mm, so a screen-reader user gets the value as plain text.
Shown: 23.2 mm
